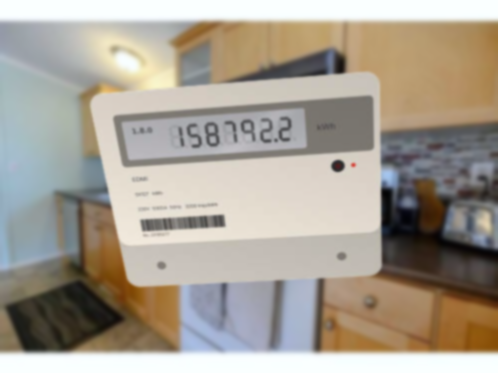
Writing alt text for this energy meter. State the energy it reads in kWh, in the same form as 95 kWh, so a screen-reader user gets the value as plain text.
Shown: 158792.2 kWh
